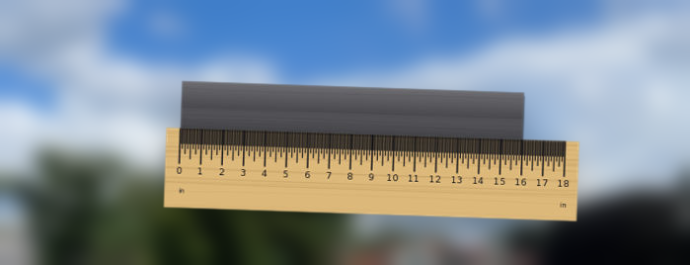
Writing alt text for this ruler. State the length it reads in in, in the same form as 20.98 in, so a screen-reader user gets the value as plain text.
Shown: 16 in
